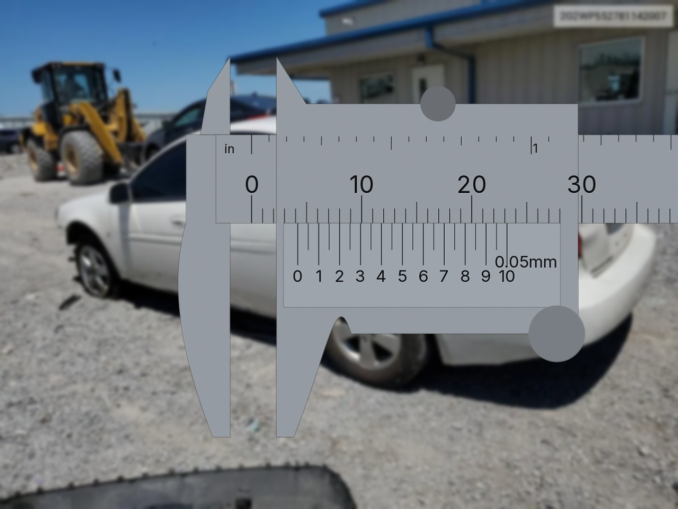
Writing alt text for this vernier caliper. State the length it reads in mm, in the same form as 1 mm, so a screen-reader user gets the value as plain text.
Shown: 4.2 mm
